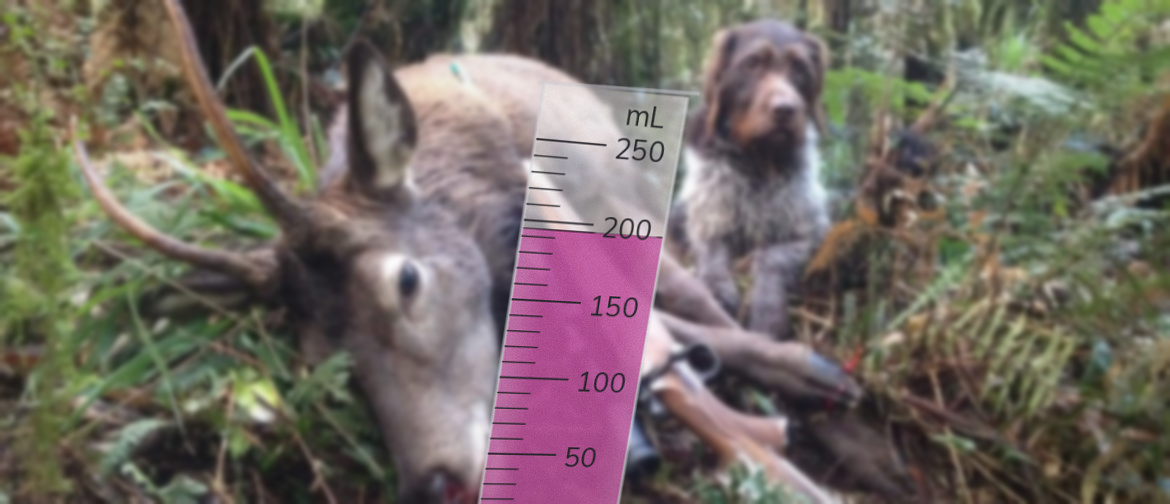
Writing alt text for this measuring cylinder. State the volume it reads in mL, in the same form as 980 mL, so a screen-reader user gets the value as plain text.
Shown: 195 mL
